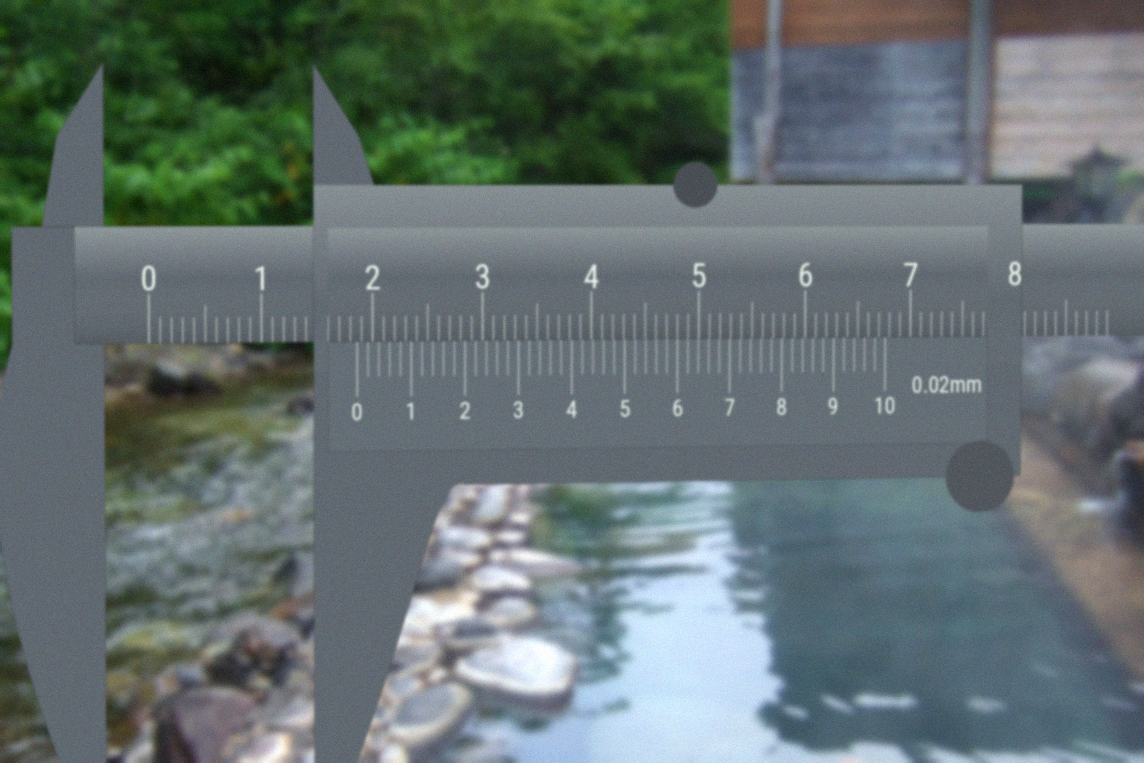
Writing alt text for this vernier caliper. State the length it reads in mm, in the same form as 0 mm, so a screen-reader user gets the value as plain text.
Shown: 18.6 mm
